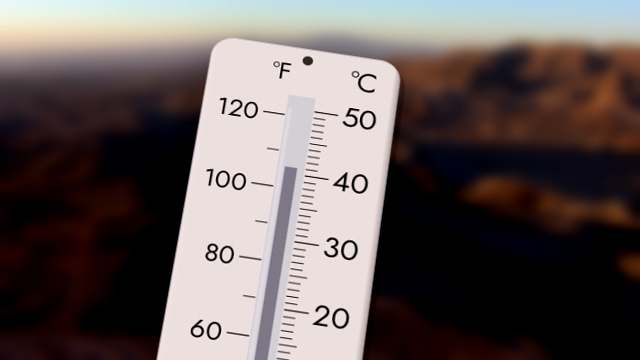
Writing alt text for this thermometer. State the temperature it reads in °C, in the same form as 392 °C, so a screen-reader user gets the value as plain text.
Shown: 41 °C
